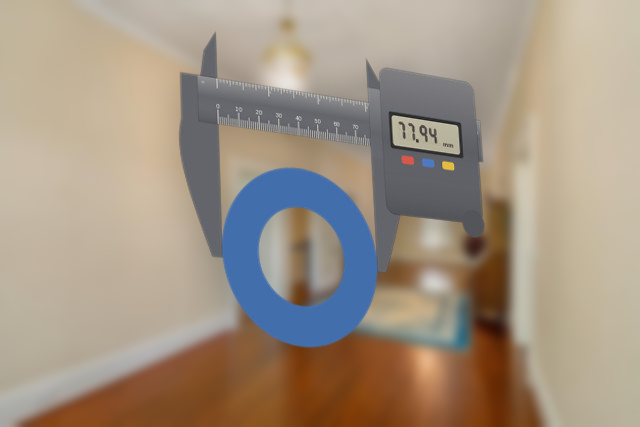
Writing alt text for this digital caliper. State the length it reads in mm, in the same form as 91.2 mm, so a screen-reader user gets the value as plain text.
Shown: 77.94 mm
